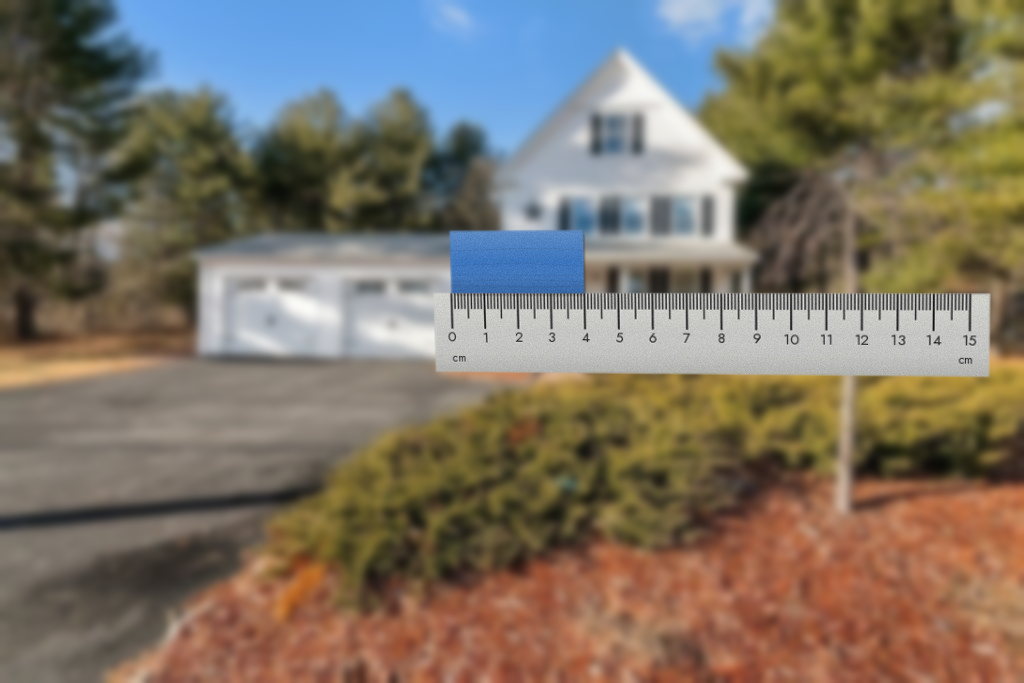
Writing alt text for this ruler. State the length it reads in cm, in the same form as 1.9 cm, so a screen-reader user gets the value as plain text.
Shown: 4 cm
